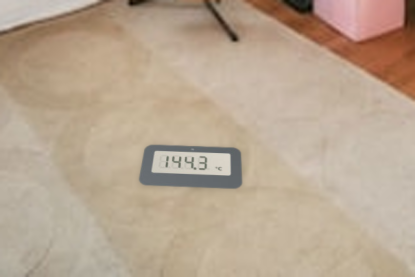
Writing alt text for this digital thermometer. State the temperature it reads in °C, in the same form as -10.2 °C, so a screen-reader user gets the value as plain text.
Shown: 144.3 °C
